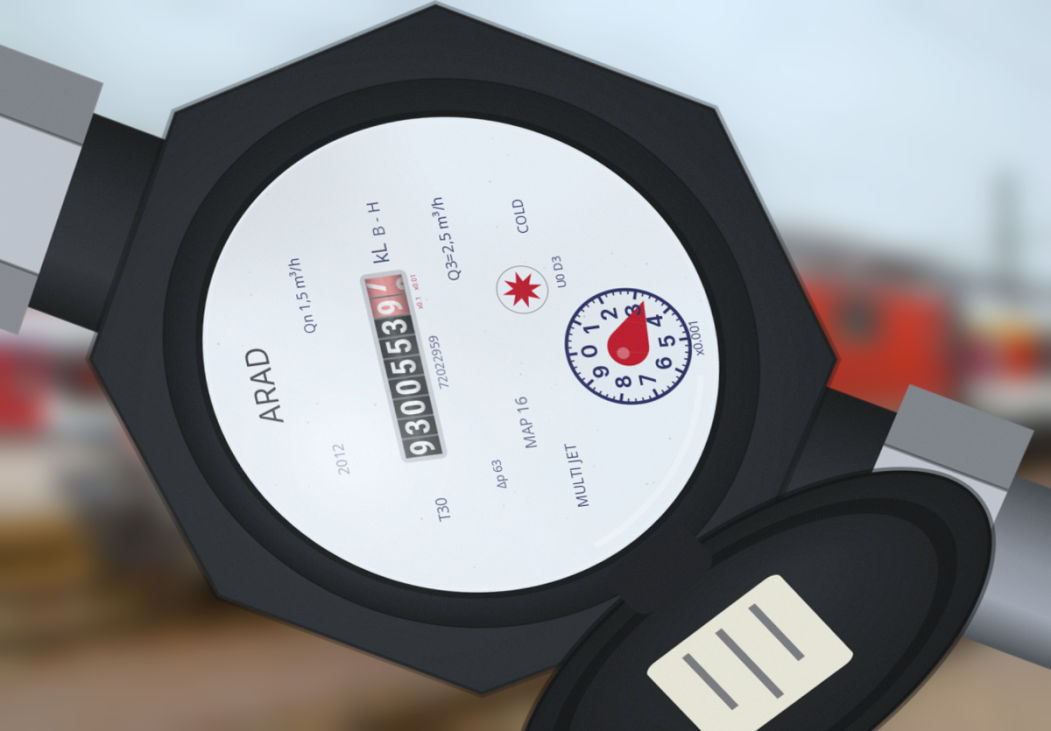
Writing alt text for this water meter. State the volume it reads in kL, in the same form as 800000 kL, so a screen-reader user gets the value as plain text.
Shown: 9300553.973 kL
